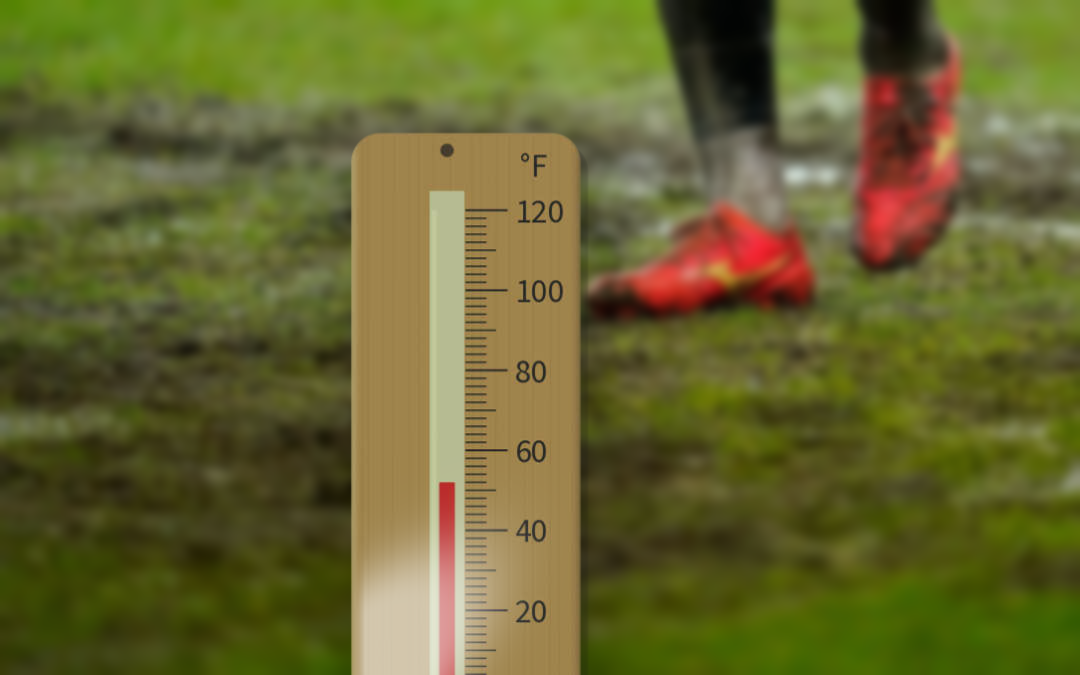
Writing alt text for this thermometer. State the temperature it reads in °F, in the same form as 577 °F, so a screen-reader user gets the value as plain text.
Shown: 52 °F
